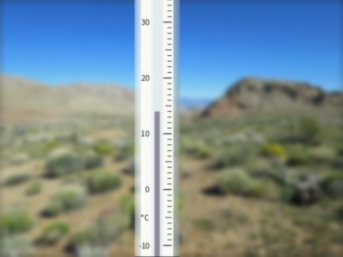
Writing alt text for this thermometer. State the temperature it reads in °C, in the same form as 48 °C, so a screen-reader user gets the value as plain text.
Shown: 14 °C
